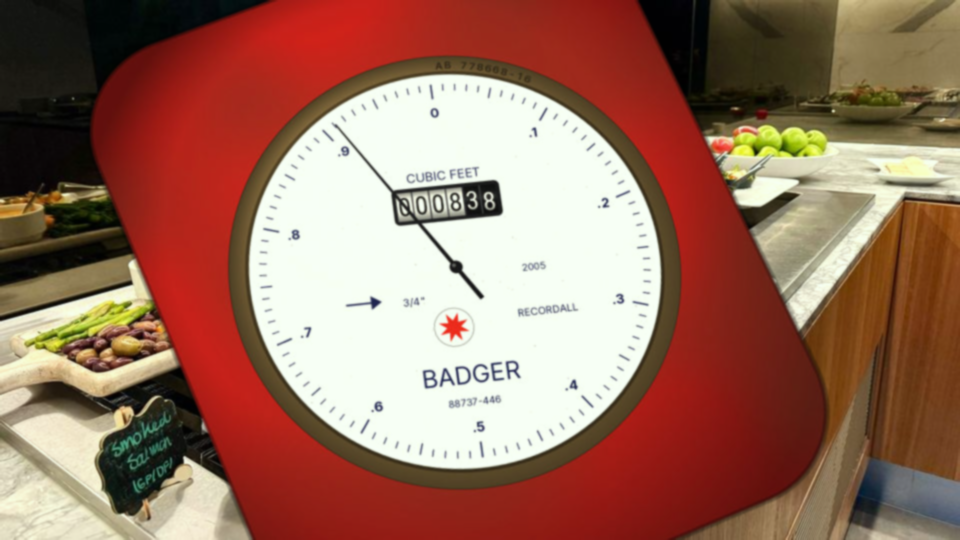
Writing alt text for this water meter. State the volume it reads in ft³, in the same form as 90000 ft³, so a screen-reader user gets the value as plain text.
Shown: 837.91 ft³
